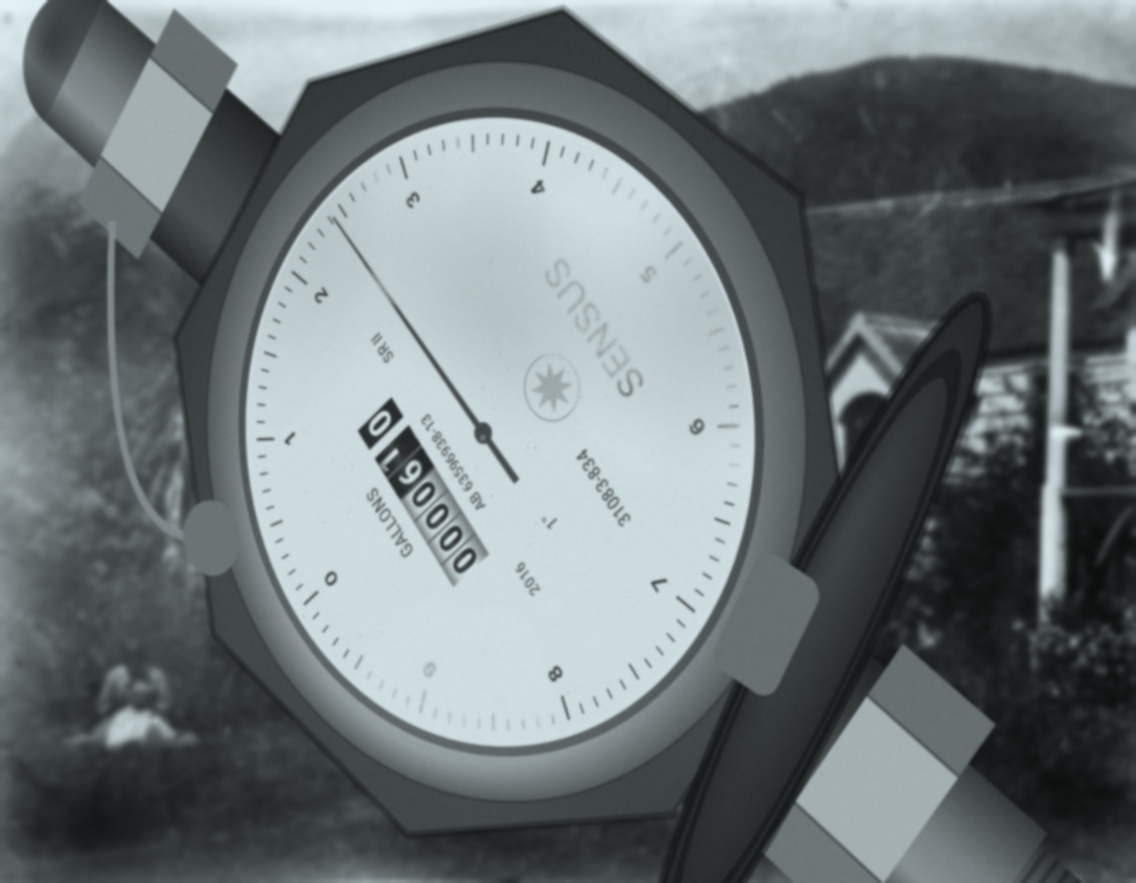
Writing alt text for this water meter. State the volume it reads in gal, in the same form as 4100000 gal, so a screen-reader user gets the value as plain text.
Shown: 612.4 gal
